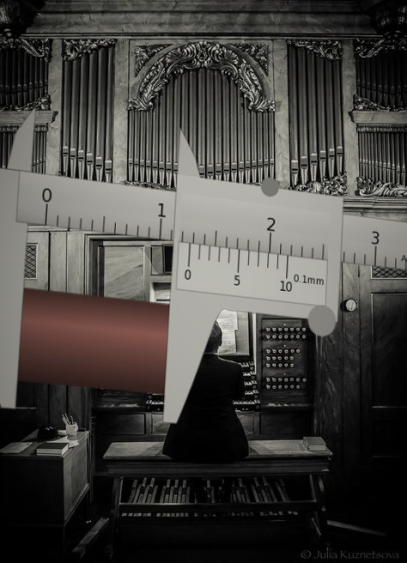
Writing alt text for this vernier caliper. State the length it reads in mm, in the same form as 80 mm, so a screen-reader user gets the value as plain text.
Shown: 12.7 mm
